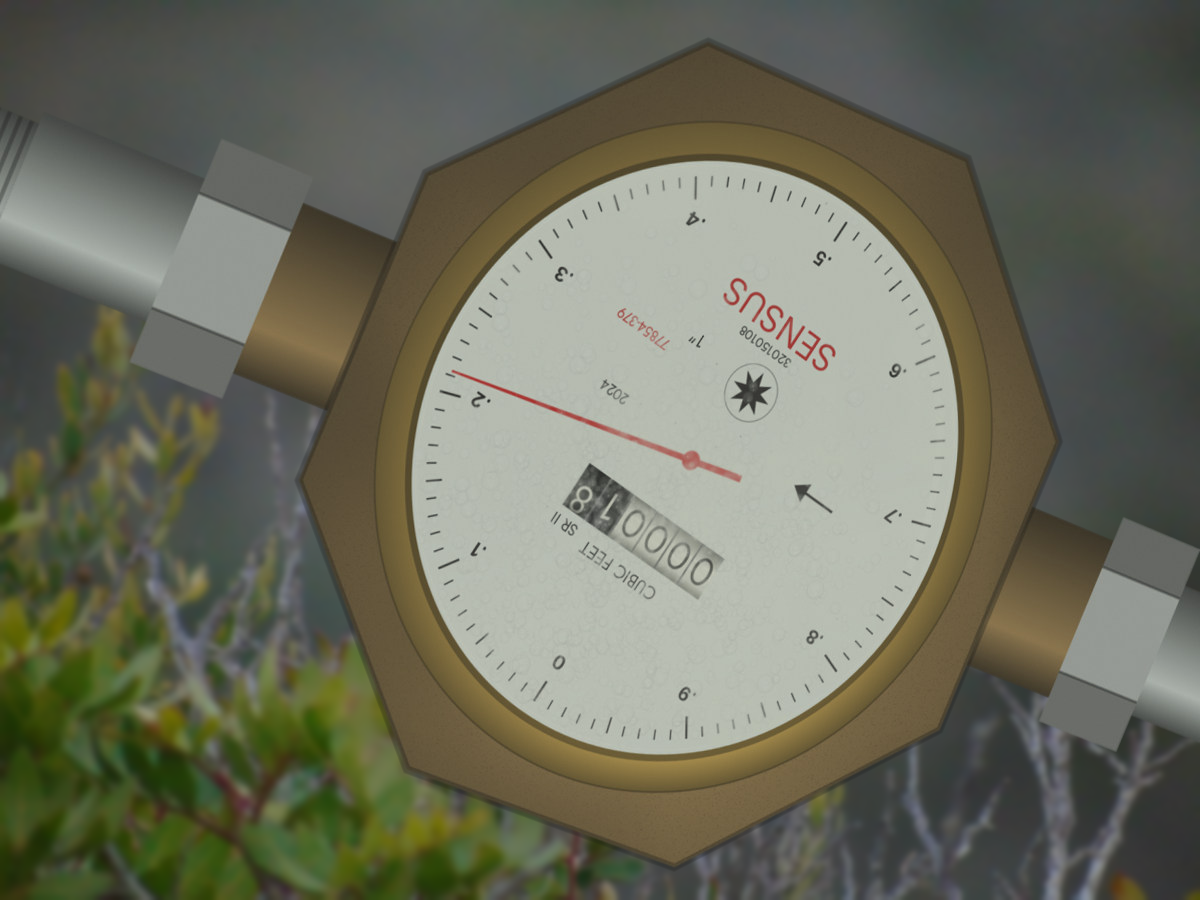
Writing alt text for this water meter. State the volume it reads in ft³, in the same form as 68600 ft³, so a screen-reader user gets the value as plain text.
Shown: 18.21 ft³
